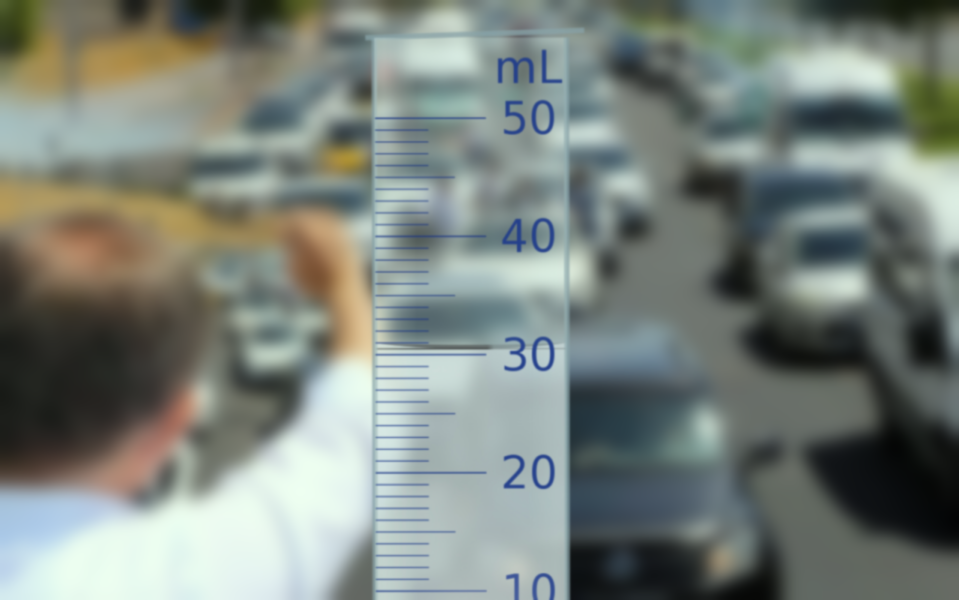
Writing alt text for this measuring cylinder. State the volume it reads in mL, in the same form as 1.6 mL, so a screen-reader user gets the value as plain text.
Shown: 30.5 mL
